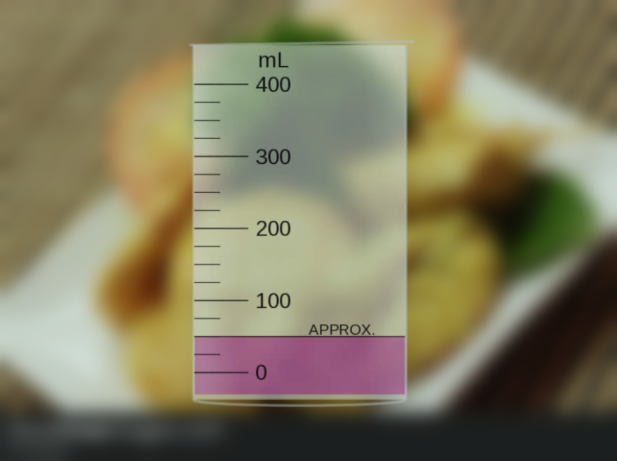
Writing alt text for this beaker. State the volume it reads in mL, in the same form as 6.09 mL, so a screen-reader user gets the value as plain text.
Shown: 50 mL
